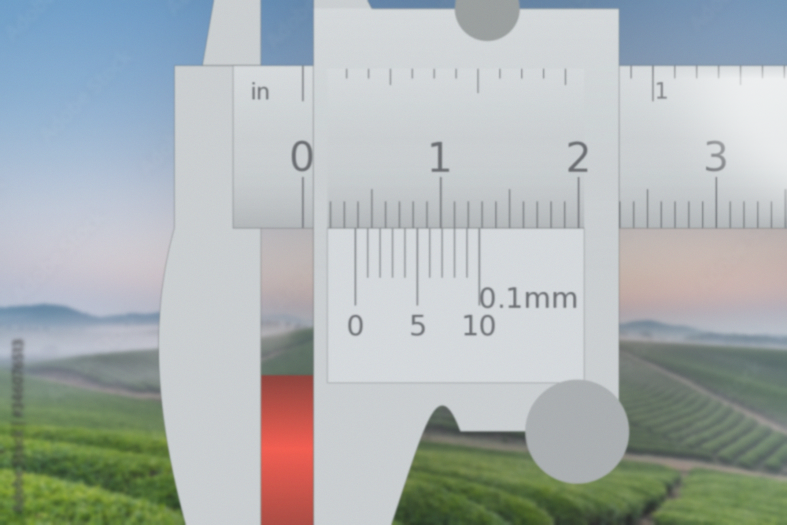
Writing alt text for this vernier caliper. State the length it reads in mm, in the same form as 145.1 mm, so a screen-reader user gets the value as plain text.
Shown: 3.8 mm
